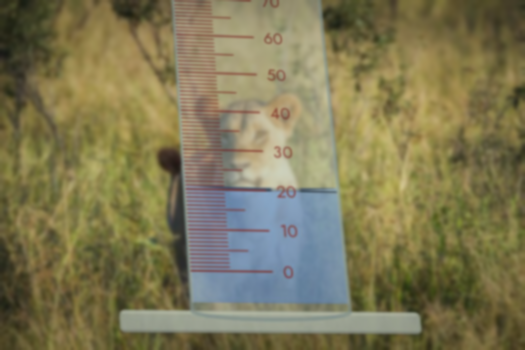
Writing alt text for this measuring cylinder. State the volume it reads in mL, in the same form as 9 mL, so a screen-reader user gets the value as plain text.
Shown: 20 mL
